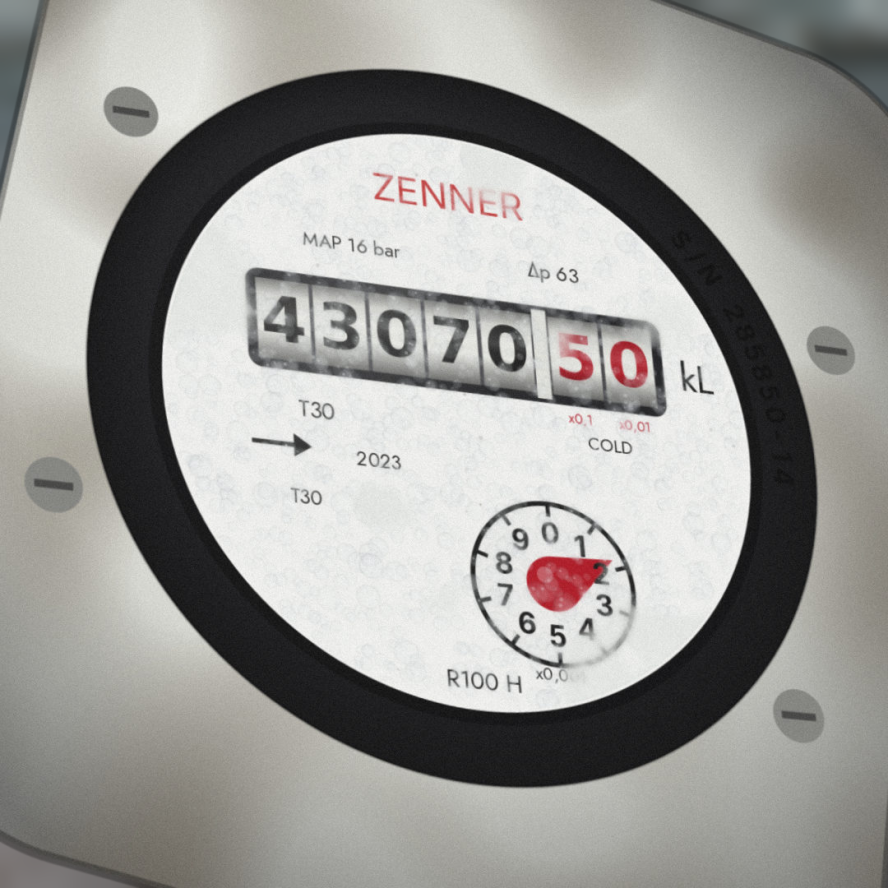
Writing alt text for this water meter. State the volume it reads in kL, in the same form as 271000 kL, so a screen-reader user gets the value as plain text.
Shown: 43070.501 kL
